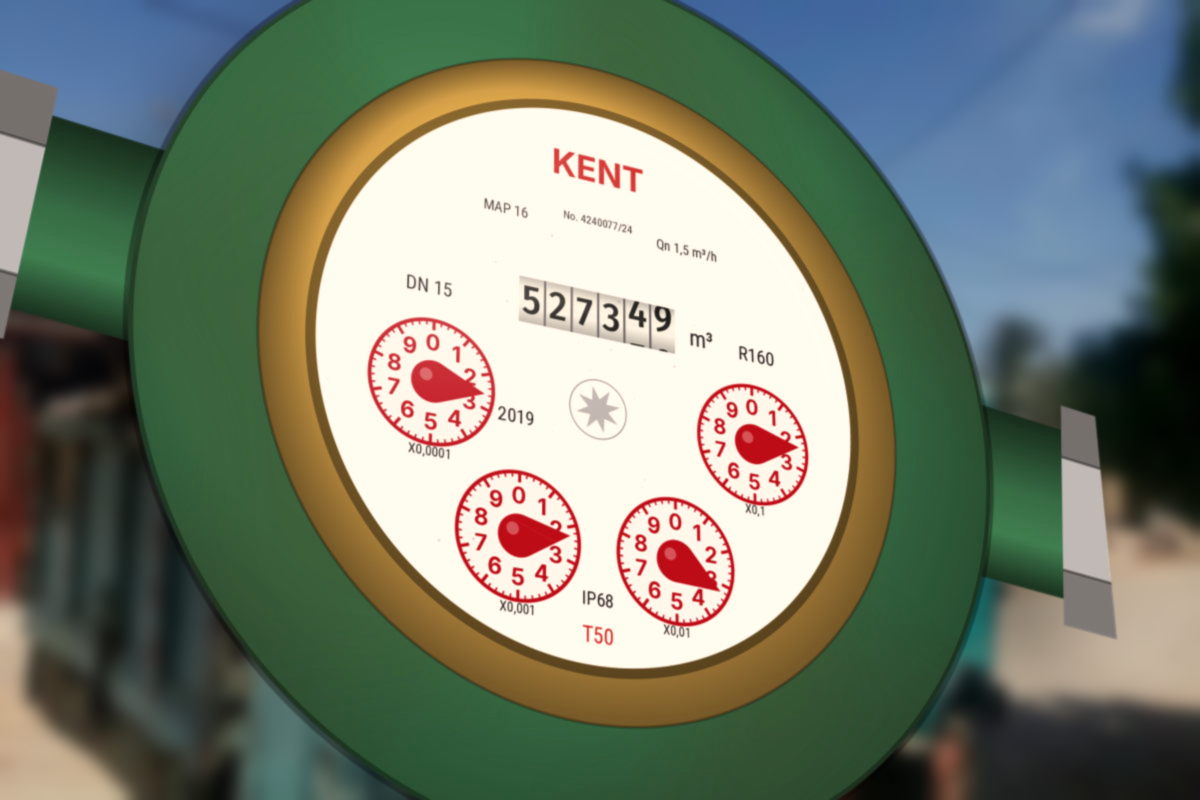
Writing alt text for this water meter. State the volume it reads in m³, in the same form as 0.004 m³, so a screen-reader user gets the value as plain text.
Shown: 527349.2322 m³
